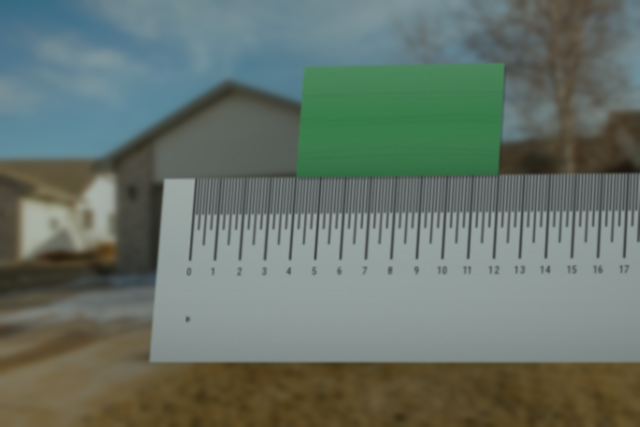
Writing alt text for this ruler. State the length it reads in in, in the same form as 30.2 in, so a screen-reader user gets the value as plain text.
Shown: 8 in
